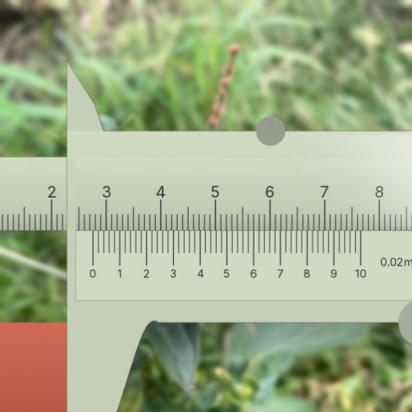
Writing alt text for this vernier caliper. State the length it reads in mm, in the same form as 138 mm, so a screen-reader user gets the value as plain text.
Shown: 27.6 mm
